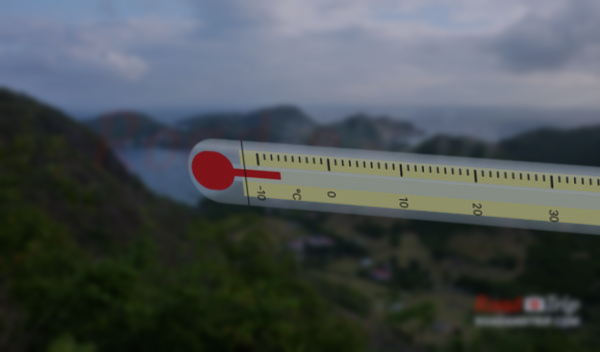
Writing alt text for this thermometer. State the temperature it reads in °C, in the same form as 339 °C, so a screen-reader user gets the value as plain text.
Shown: -7 °C
